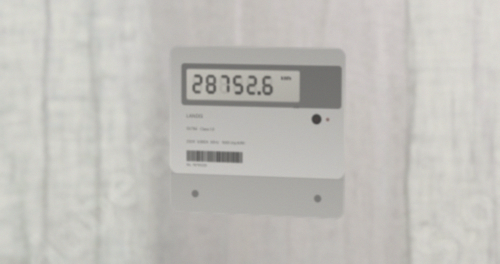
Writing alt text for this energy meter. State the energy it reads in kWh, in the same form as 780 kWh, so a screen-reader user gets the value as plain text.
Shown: 28752.6 kWh
